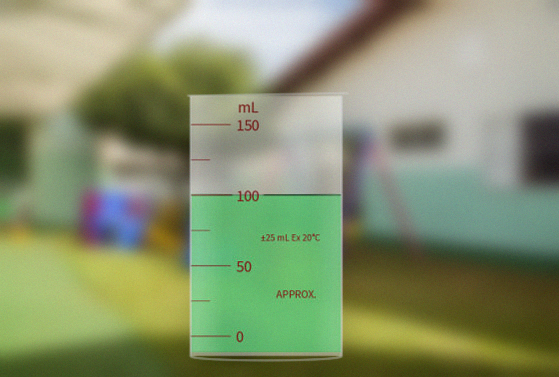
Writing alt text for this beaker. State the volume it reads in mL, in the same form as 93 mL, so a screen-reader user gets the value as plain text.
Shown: 100 mL
